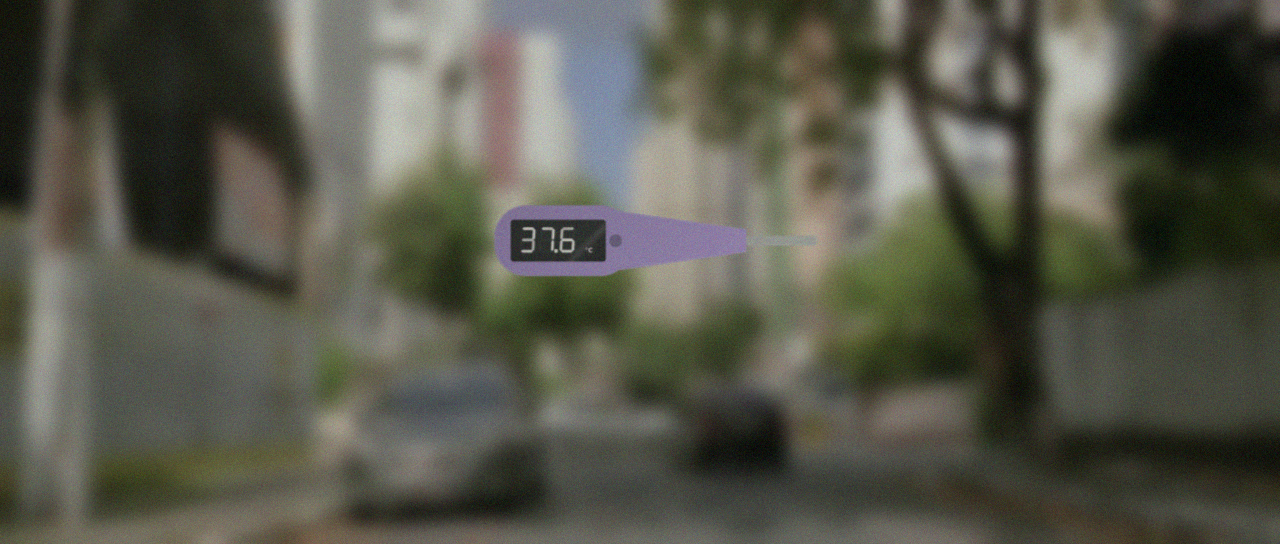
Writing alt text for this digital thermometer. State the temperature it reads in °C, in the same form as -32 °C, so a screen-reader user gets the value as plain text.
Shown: 37.6 °C
